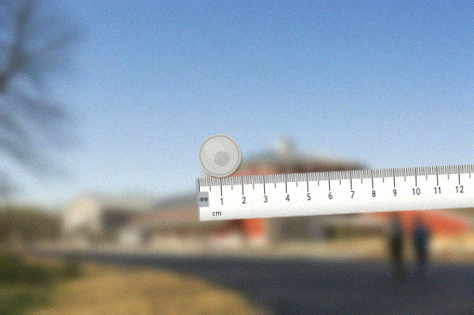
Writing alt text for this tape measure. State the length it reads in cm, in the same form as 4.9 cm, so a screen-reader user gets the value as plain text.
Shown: 2 cm
